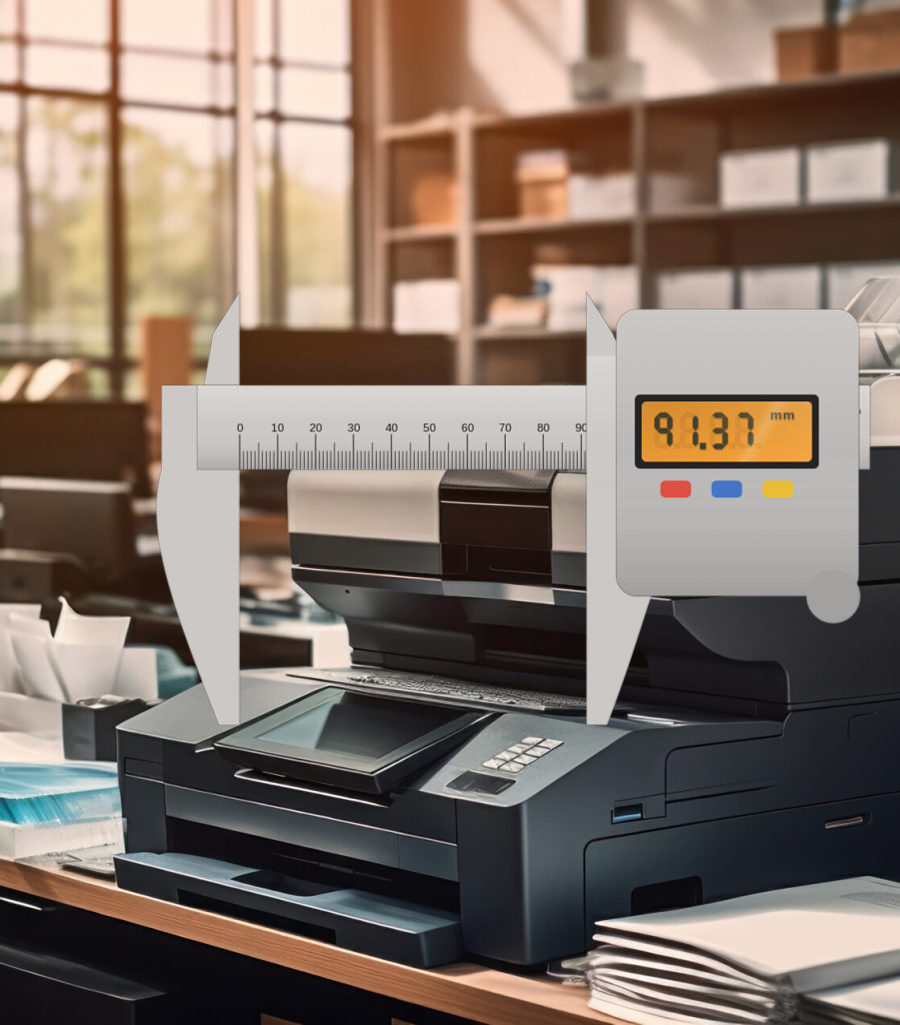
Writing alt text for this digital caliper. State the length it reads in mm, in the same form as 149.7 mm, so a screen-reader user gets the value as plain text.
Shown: 91.37 mm
